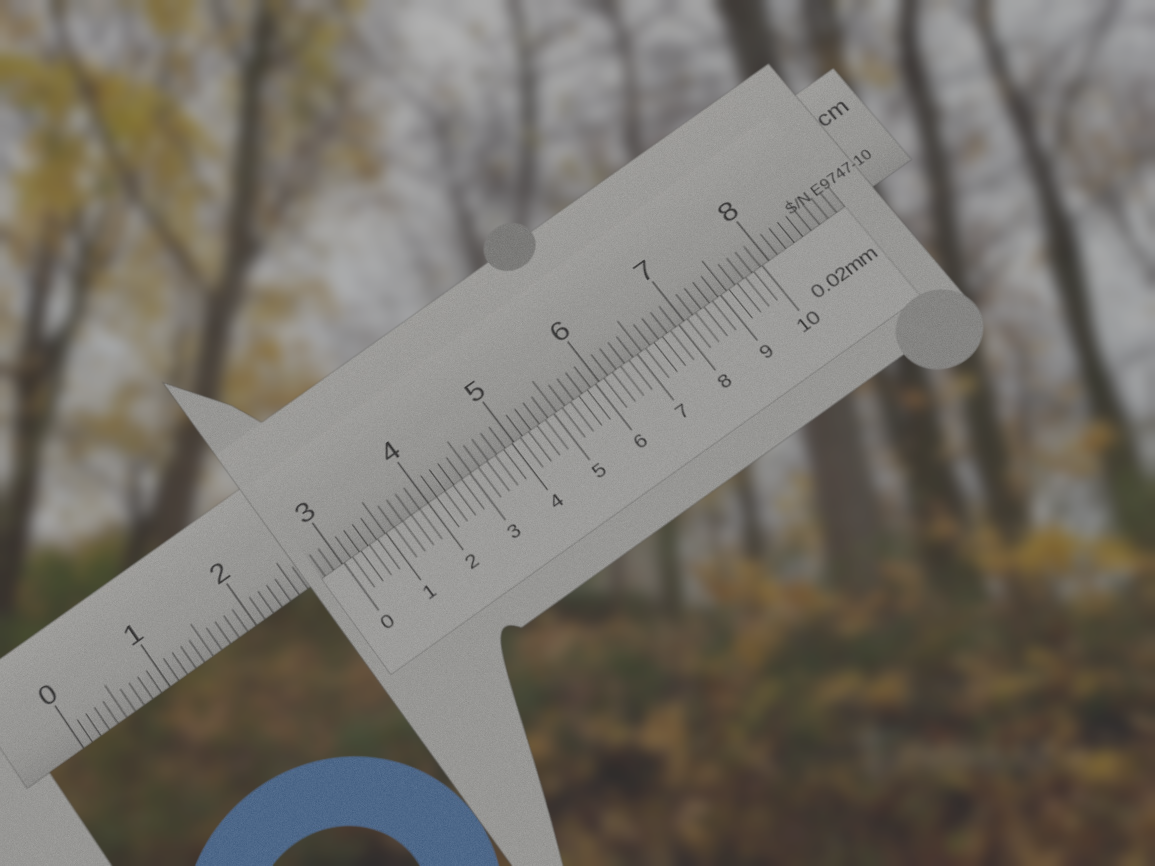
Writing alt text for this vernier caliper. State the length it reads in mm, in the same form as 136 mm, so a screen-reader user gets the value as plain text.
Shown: 30.2 mm
